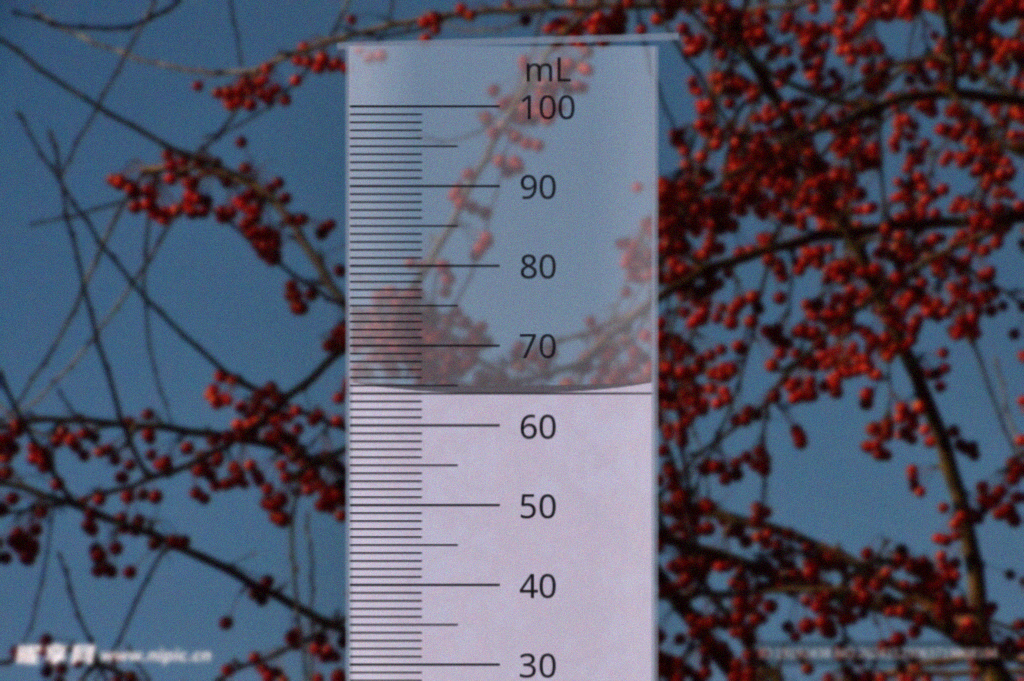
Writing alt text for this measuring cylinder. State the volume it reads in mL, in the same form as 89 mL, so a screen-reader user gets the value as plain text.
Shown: 64 mL
